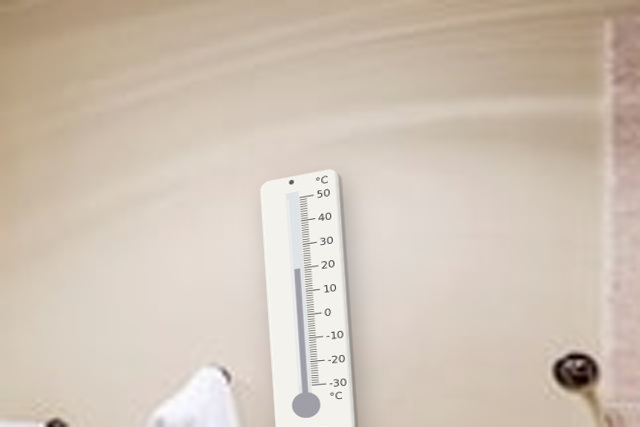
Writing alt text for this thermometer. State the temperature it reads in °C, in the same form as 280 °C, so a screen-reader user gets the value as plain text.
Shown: 20 °C
